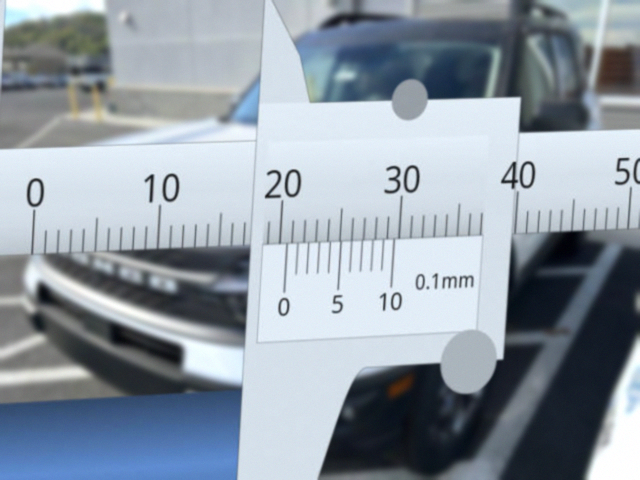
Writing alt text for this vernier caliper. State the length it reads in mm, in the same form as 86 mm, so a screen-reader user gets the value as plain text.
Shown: 20.6 mm
